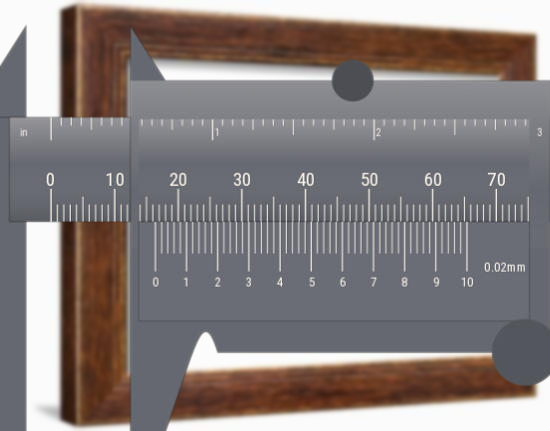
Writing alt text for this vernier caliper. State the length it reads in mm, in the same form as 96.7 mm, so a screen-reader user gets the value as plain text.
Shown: 16.4 mm
